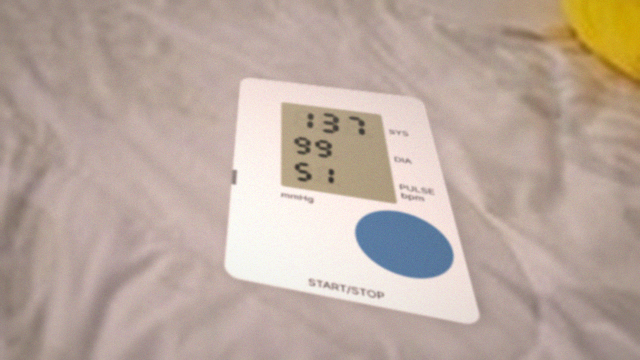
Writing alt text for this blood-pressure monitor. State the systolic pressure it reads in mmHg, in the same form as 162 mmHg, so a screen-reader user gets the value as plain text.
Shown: 137 mmHg
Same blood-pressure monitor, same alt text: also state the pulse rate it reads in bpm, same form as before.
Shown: 51 bpm
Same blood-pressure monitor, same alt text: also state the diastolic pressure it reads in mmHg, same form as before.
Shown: 99 mmHg
